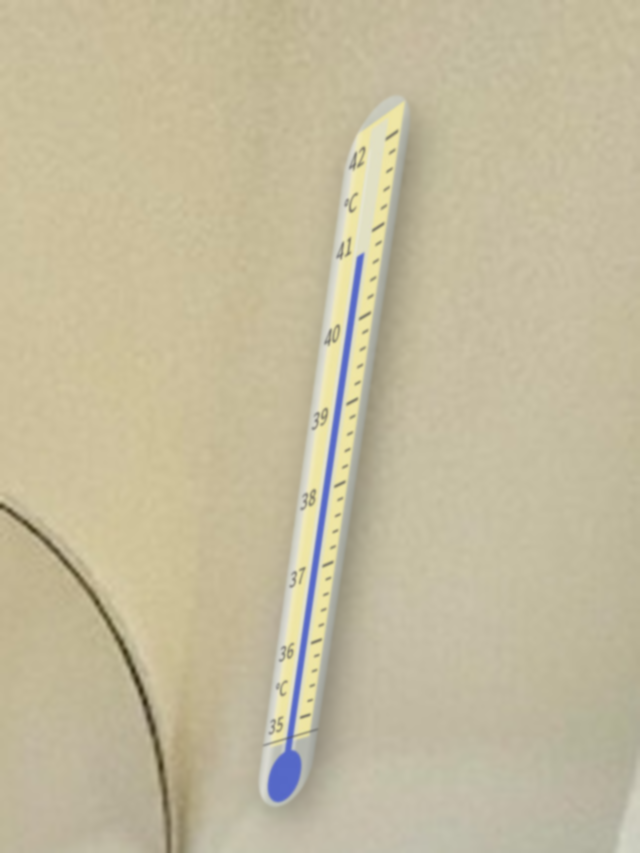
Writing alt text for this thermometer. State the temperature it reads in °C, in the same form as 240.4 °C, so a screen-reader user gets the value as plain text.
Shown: 40.8 °C
